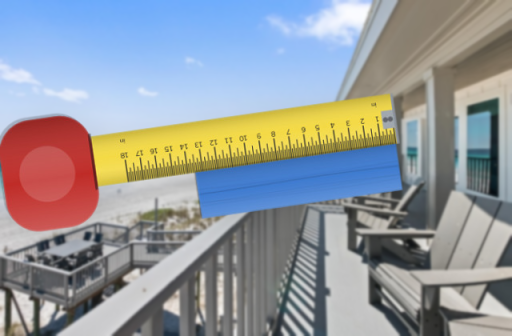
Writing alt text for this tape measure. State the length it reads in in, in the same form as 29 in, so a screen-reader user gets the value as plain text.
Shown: 13.5 in
